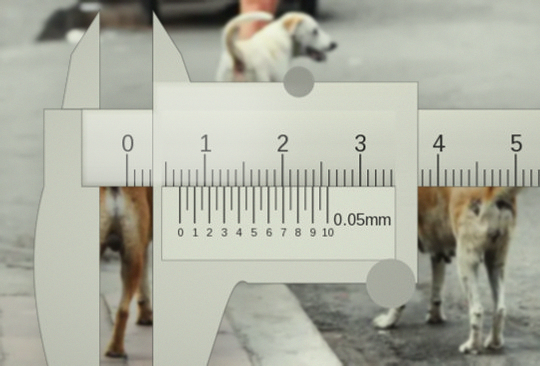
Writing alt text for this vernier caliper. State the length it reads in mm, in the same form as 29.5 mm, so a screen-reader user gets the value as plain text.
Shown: 6.8 mm
